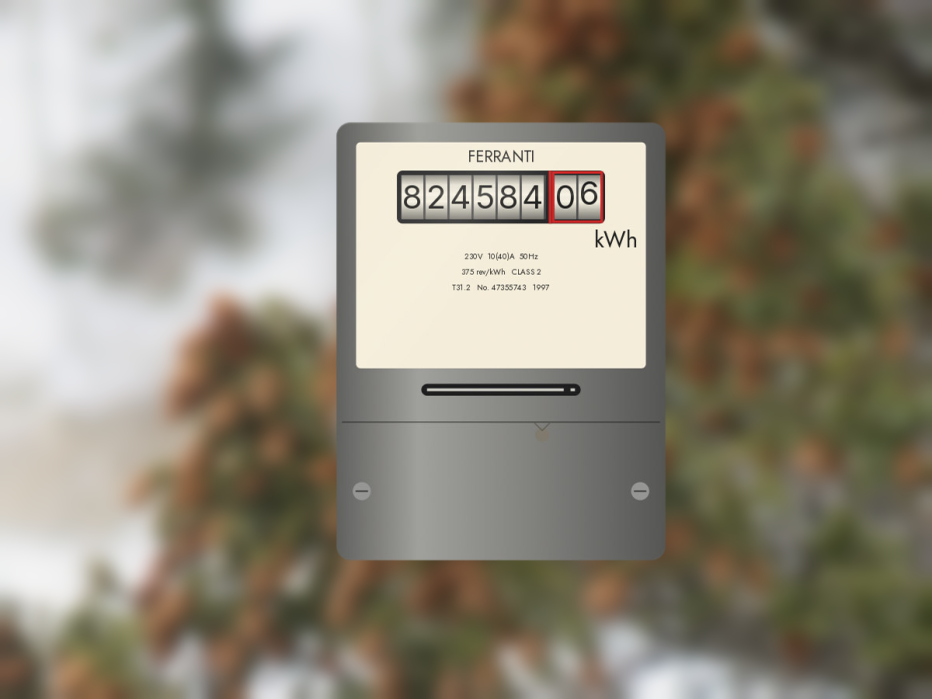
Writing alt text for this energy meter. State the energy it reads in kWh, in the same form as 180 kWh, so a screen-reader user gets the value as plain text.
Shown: 824584.06 kWh
